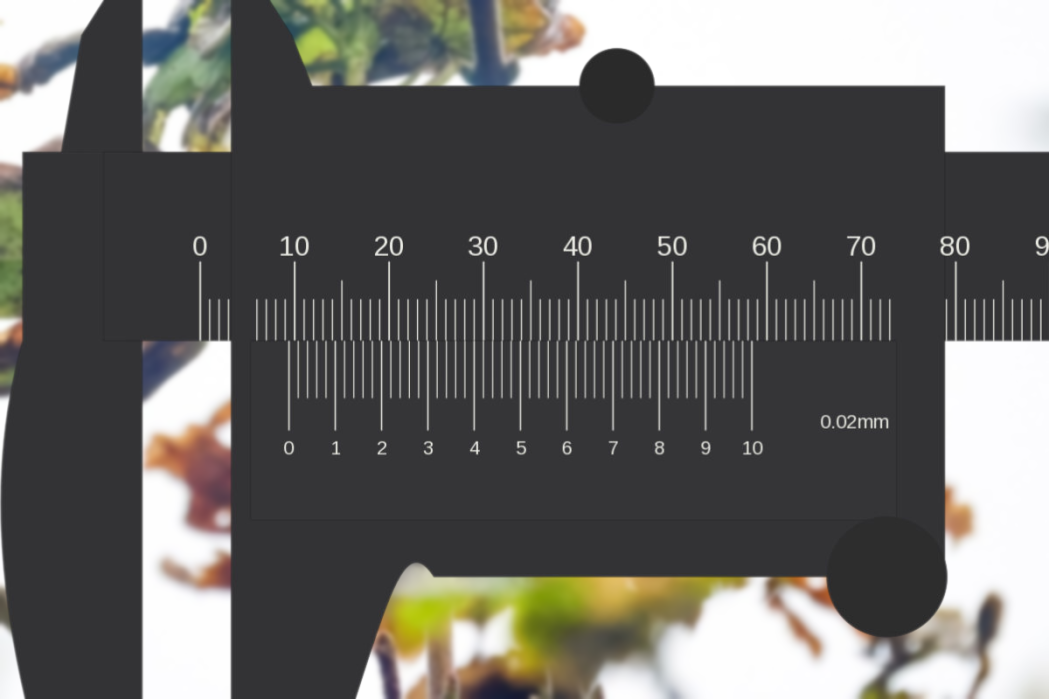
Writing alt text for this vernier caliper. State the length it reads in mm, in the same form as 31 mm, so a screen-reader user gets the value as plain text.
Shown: 9.4 mm
